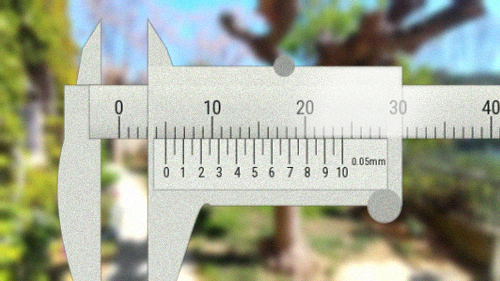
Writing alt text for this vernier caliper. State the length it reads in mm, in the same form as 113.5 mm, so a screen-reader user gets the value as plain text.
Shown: 5.0 mm
